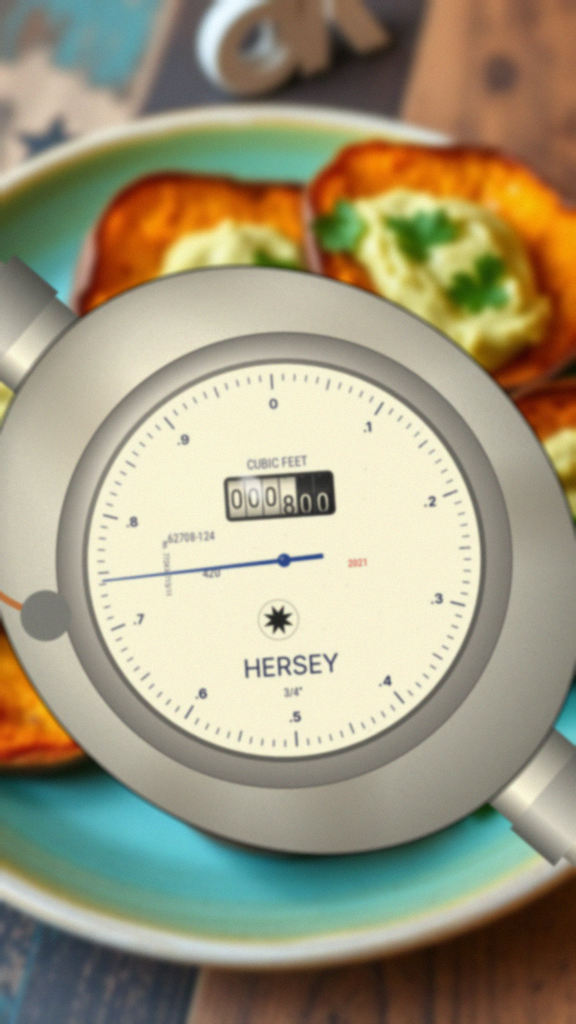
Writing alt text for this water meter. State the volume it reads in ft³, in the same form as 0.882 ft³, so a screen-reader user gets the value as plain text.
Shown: 799.74 ft³
